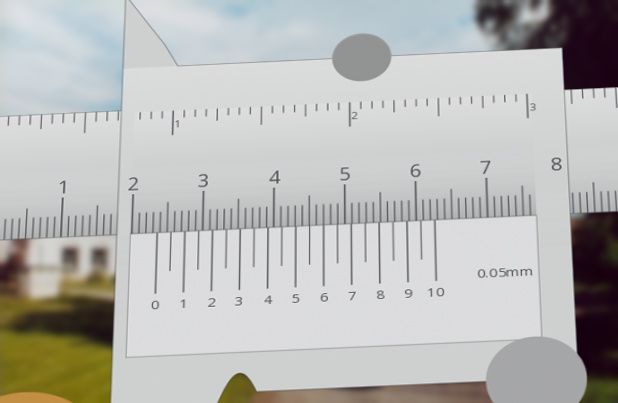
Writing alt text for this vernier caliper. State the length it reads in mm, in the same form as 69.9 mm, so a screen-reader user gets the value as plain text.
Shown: 23.6 mm
